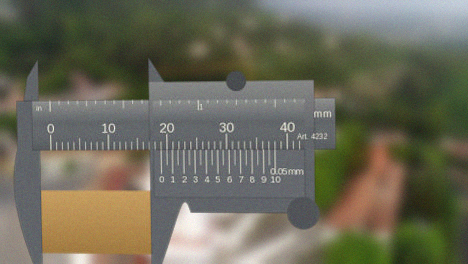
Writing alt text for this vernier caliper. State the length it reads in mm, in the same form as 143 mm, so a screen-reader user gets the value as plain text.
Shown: 19.0 mm
